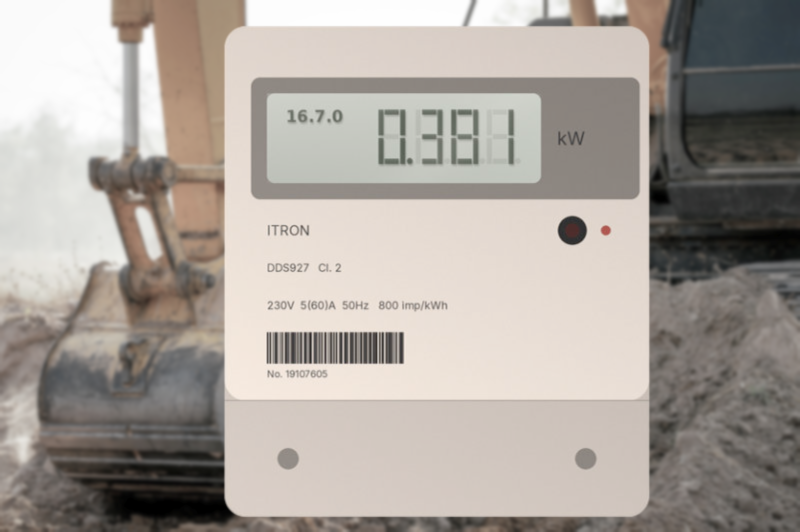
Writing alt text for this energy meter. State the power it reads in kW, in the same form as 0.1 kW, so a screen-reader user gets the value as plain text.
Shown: 0.381 kW
